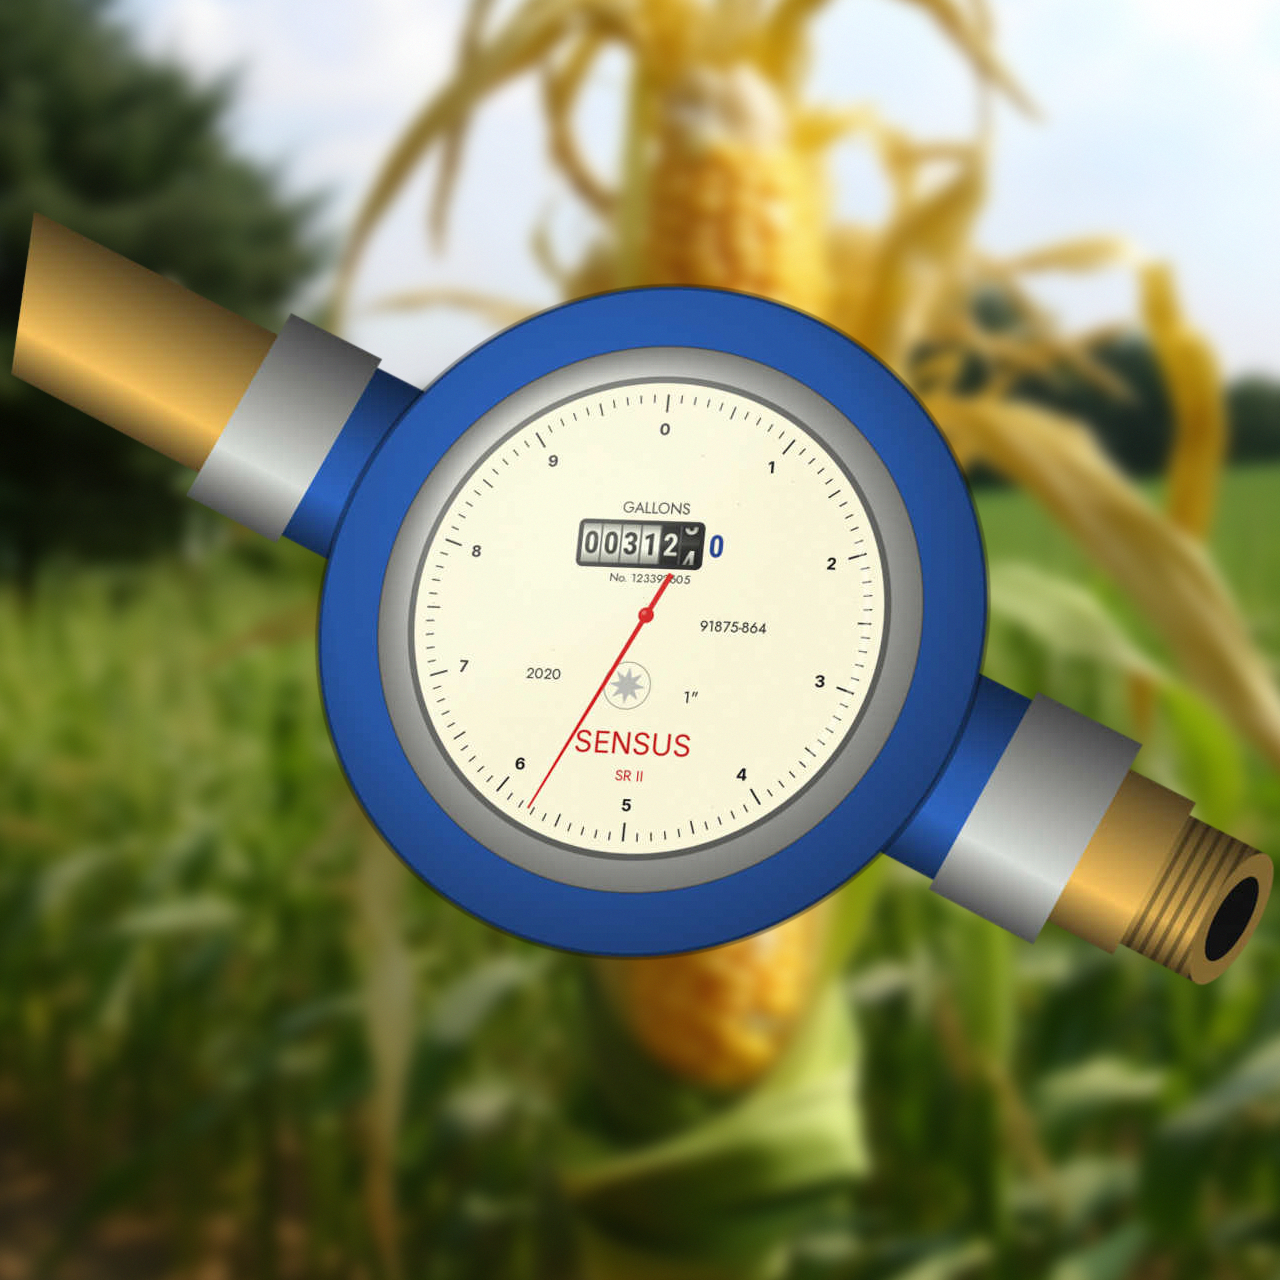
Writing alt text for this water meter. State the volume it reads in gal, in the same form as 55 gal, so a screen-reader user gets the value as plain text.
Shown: 31235.7 gal
